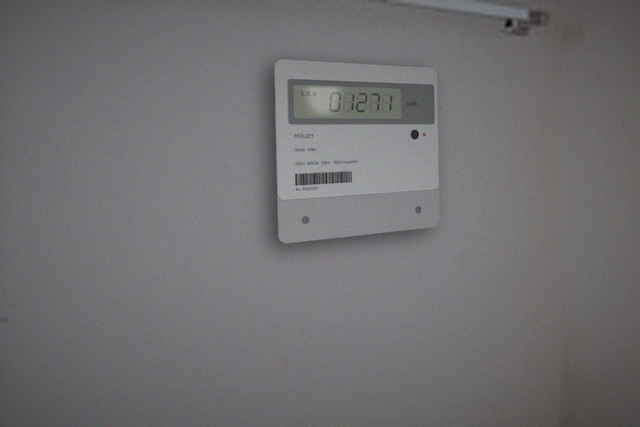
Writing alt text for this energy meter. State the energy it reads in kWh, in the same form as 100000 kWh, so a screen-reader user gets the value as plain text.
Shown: 1271 kWh
